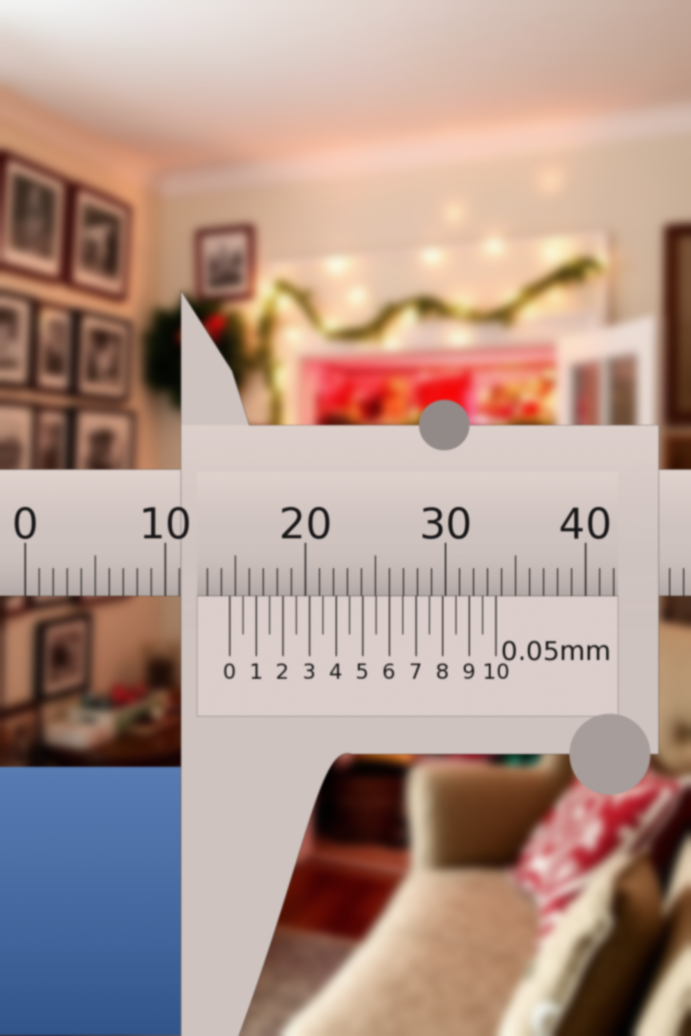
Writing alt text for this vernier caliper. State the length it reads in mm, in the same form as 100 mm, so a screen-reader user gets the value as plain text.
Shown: 14.6 mm
